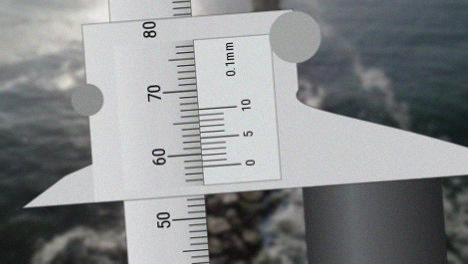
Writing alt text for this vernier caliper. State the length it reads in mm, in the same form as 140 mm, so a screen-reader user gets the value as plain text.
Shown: 58.0 mm
